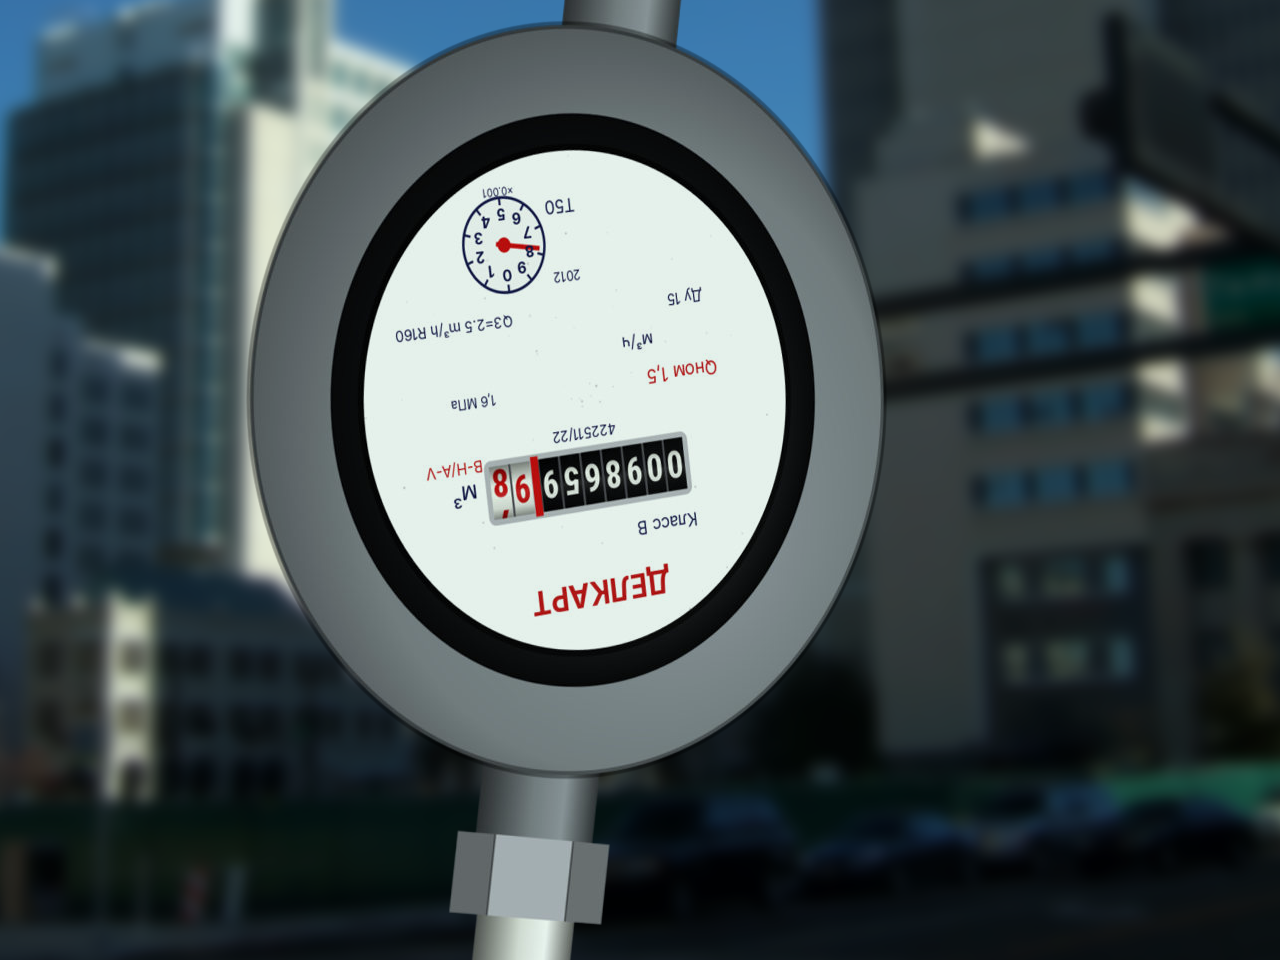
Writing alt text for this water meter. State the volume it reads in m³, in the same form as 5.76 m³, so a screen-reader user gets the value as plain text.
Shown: 98659.977 m³
